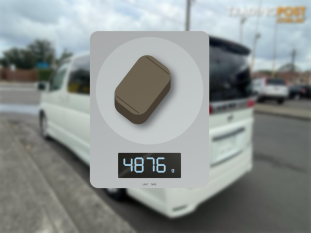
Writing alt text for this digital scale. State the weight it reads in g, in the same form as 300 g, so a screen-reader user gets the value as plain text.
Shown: 4876 g
